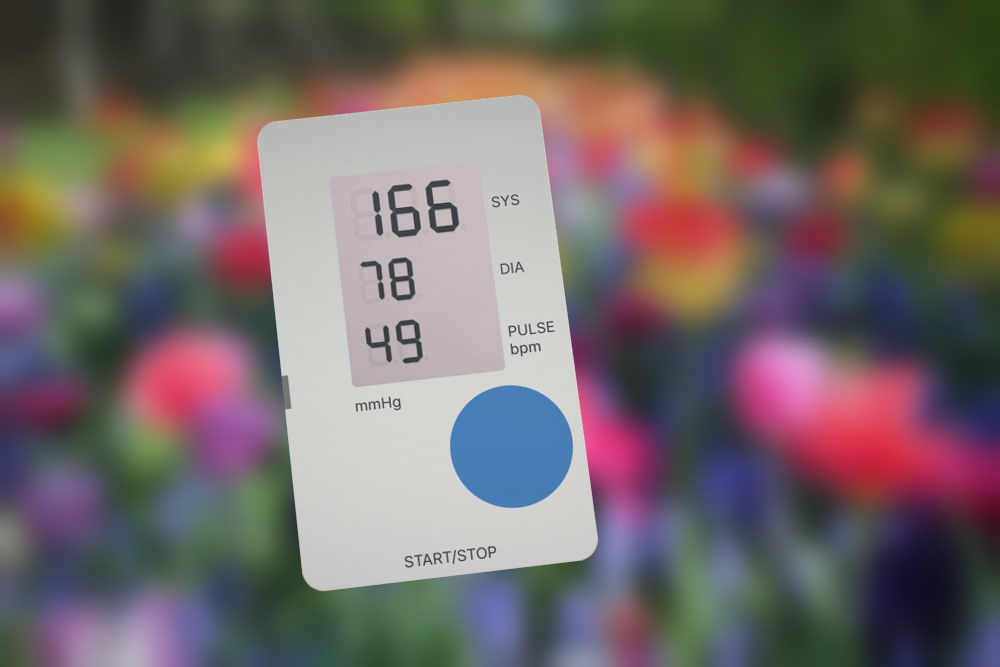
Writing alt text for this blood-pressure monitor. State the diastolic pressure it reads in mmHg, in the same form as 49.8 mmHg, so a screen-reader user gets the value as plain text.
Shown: 78 mmHg
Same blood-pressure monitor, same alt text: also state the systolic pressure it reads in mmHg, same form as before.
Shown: 166 mmHg
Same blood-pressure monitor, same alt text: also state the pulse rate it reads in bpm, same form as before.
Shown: 49 bpm
